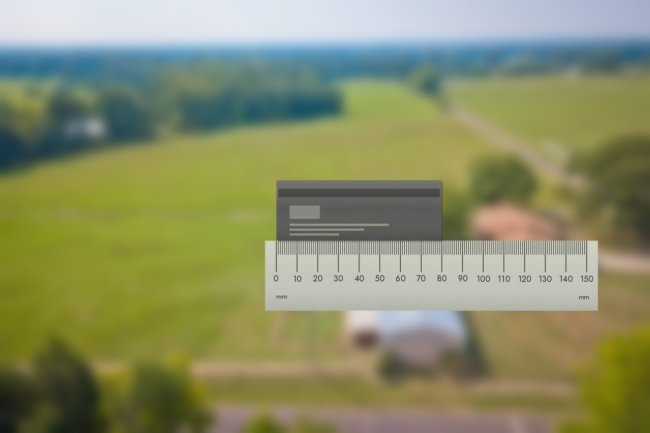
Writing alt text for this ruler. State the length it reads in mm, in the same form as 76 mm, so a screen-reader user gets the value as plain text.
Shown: 80 mm
